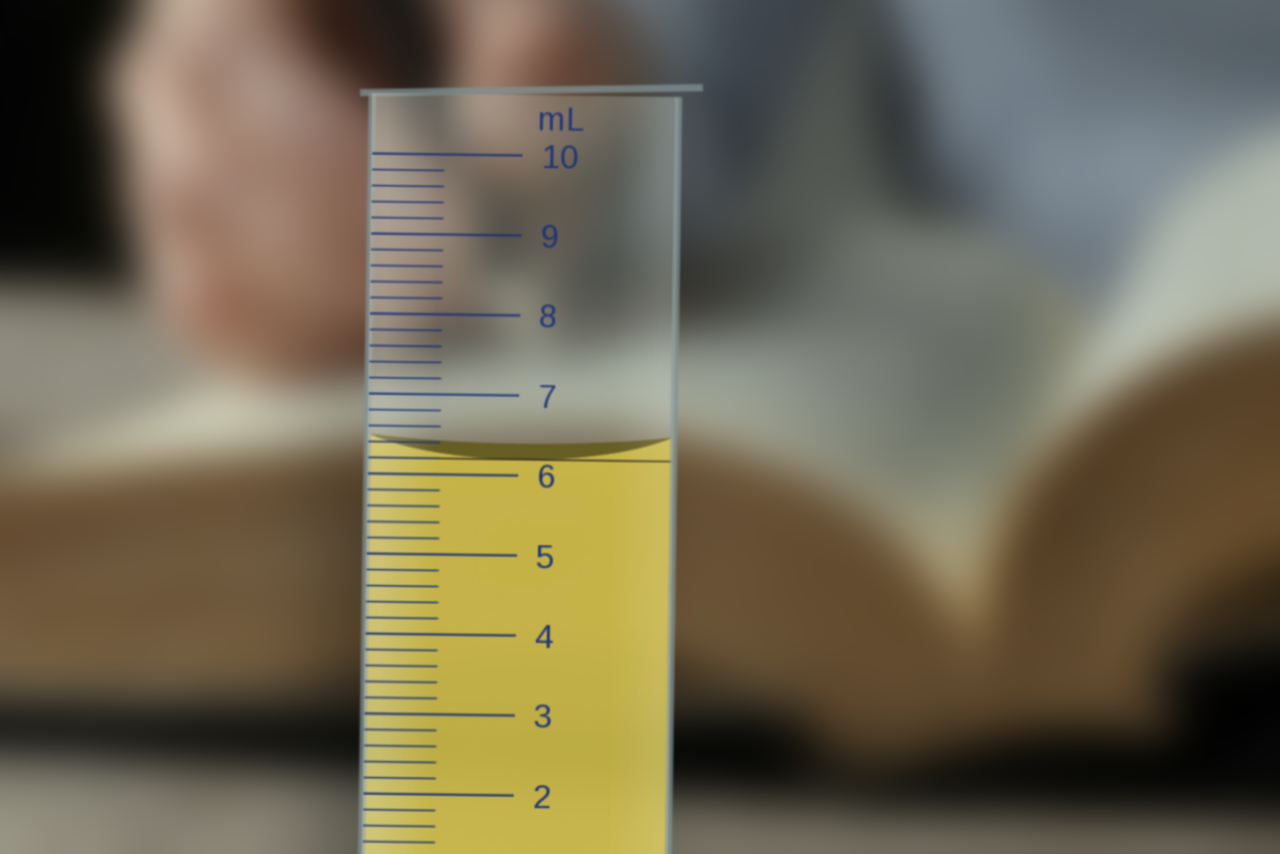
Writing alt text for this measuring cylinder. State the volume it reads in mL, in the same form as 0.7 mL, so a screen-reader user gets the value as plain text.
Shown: 6.2 mL
